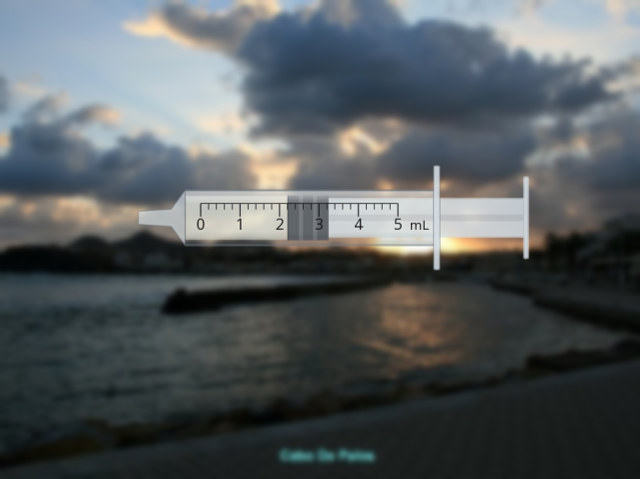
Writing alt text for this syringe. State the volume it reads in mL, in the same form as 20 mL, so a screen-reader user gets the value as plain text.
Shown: 2.2 mL
